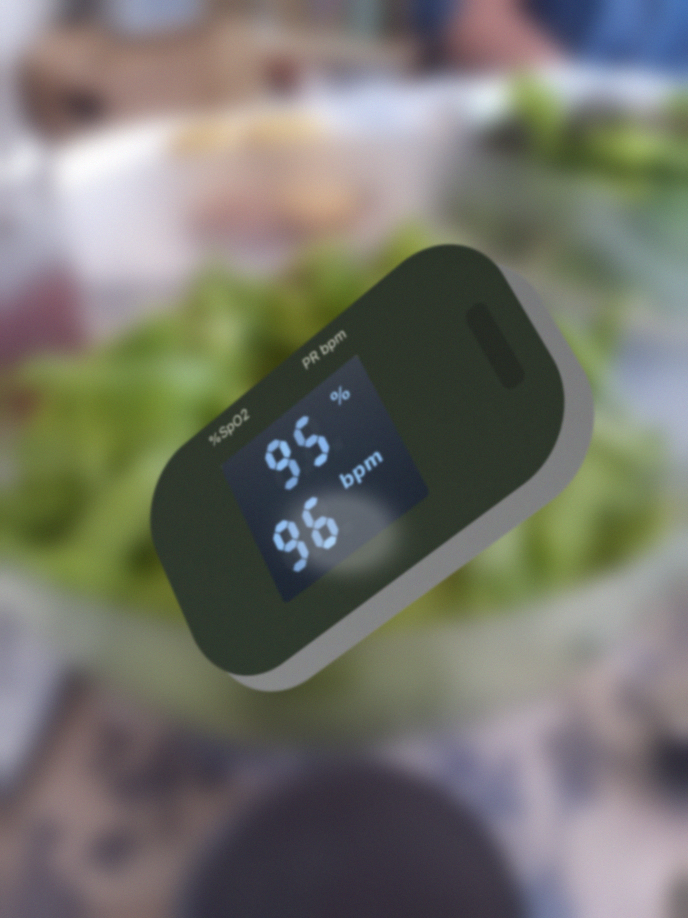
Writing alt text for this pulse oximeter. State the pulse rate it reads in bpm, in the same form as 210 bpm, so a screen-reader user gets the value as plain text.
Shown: 96 bpm
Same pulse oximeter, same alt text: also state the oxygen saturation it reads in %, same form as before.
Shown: 95 %
